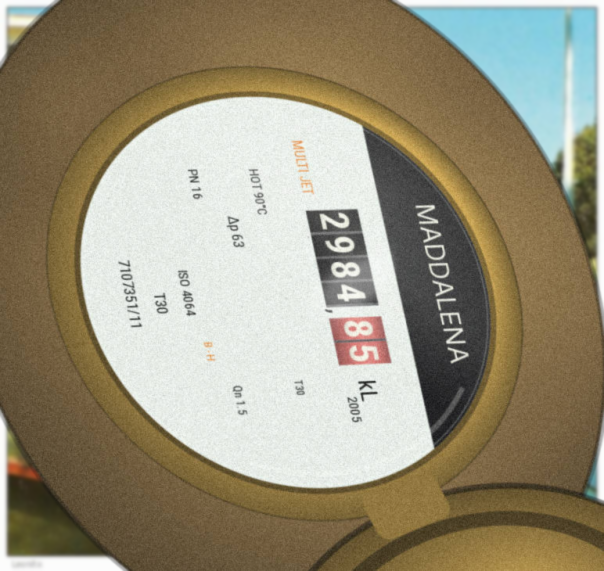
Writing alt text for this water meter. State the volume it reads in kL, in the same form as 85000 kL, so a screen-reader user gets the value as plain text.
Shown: 2984.85 kL
